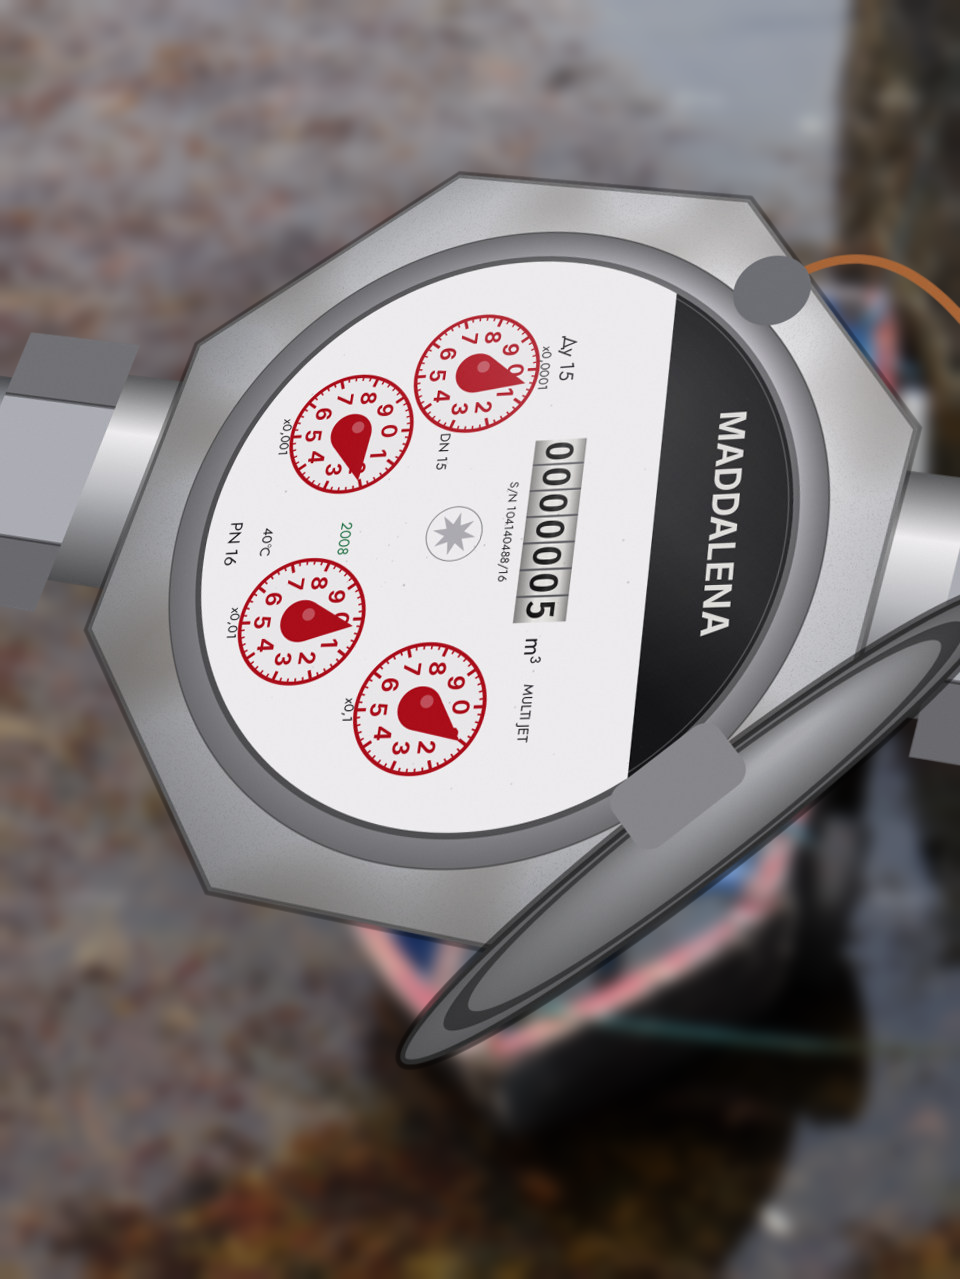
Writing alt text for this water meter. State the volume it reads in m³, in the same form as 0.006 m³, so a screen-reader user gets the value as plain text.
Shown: 5.1020 m³
